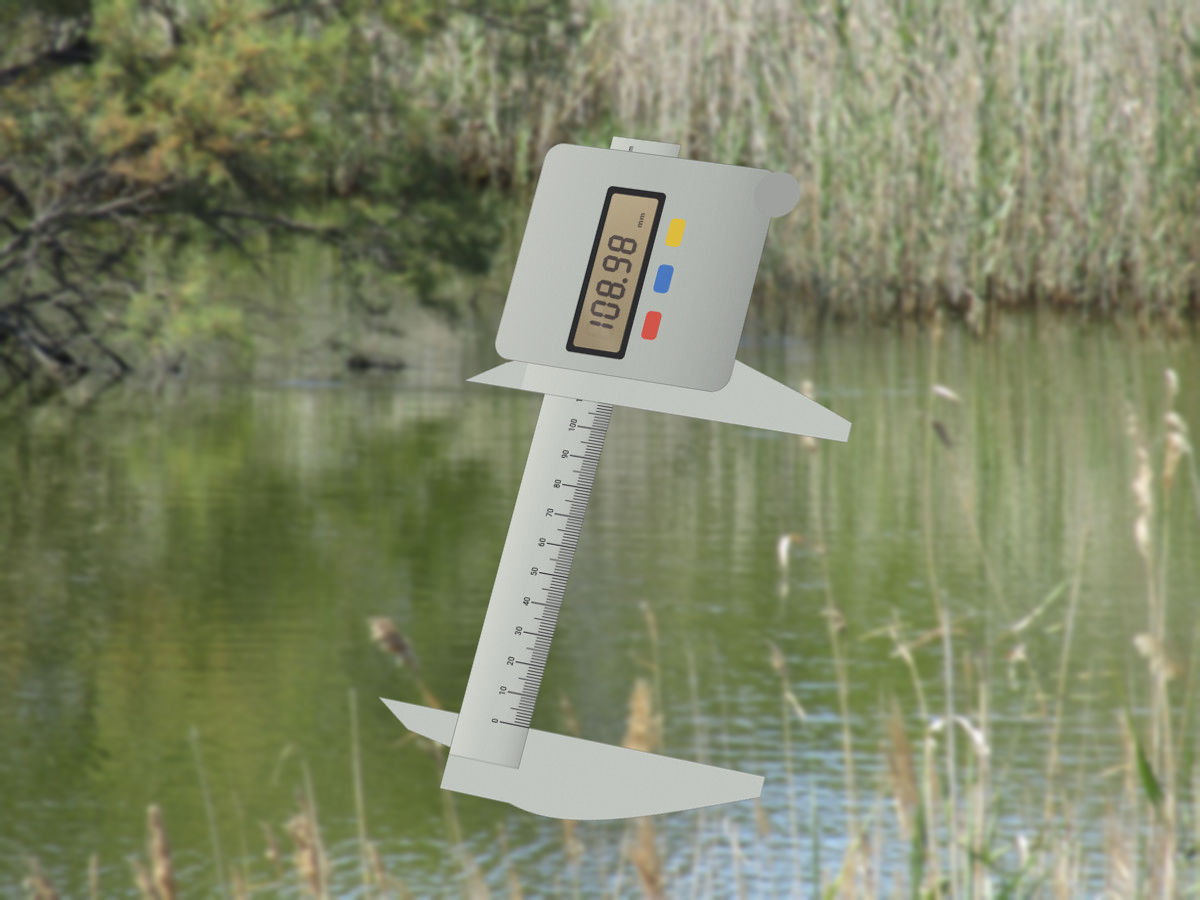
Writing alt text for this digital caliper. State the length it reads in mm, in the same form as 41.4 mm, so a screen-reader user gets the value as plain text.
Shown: 108.98 mm
